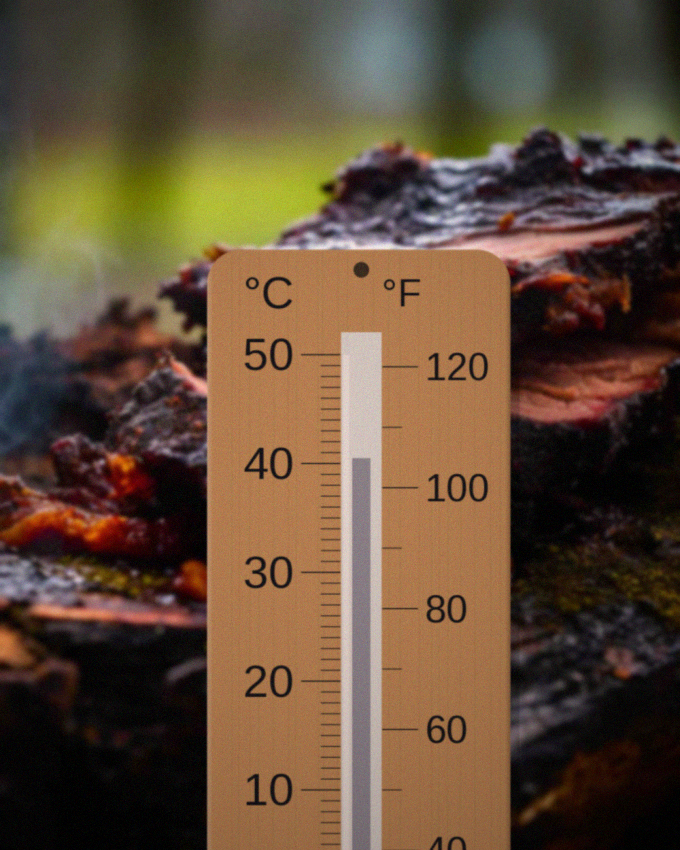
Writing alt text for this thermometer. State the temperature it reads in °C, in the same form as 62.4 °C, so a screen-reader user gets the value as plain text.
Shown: 40.5 °C
